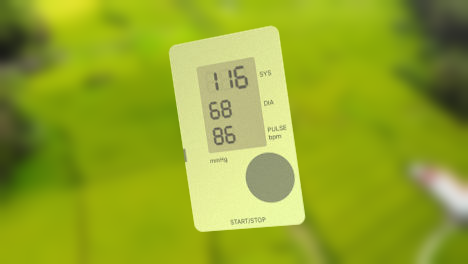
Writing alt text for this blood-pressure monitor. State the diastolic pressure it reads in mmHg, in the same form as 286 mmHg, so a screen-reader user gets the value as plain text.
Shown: 68 mmHg
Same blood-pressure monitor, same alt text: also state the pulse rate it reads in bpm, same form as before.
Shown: 86 bpm
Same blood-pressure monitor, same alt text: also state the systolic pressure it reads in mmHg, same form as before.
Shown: 116 mmHg
